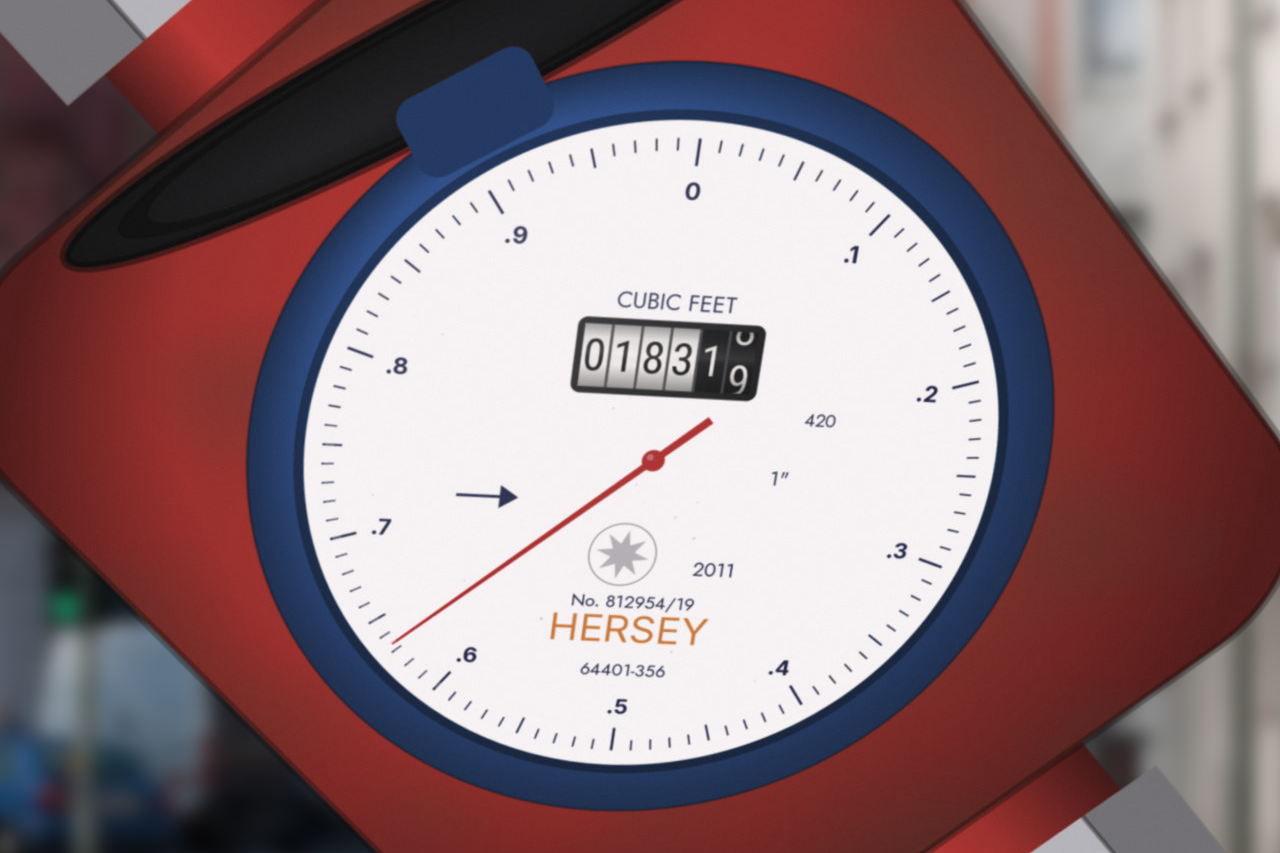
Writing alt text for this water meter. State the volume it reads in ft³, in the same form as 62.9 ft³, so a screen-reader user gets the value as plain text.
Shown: 18318.63 ft³
